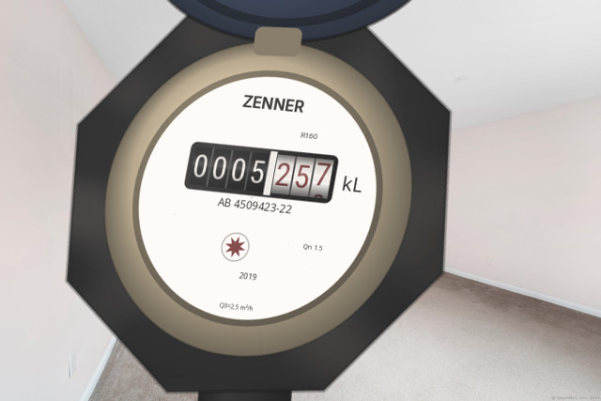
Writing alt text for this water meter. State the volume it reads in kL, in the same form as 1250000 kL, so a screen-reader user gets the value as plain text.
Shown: 5.257 kL
